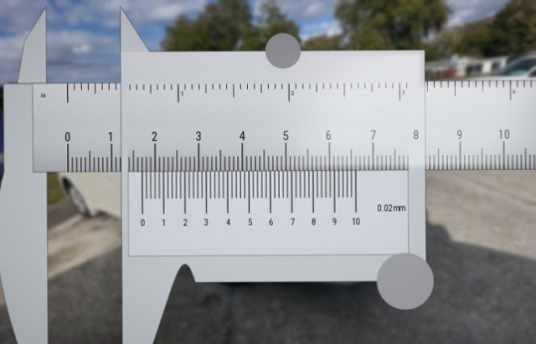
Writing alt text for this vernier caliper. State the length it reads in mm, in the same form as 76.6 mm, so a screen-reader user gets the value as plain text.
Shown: 17.0 mm
